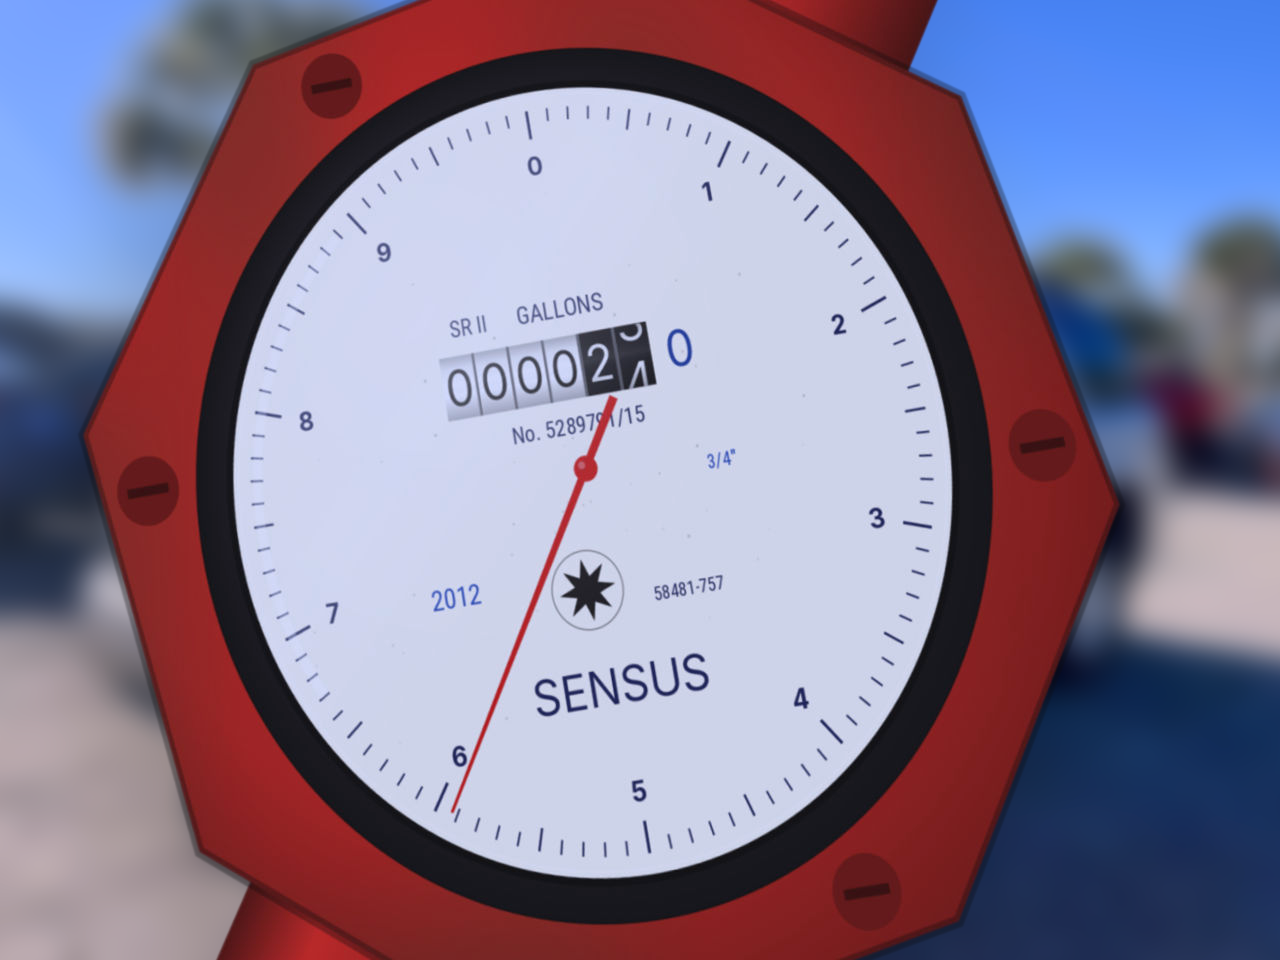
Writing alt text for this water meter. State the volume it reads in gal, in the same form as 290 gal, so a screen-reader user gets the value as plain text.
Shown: 235.9 gal
